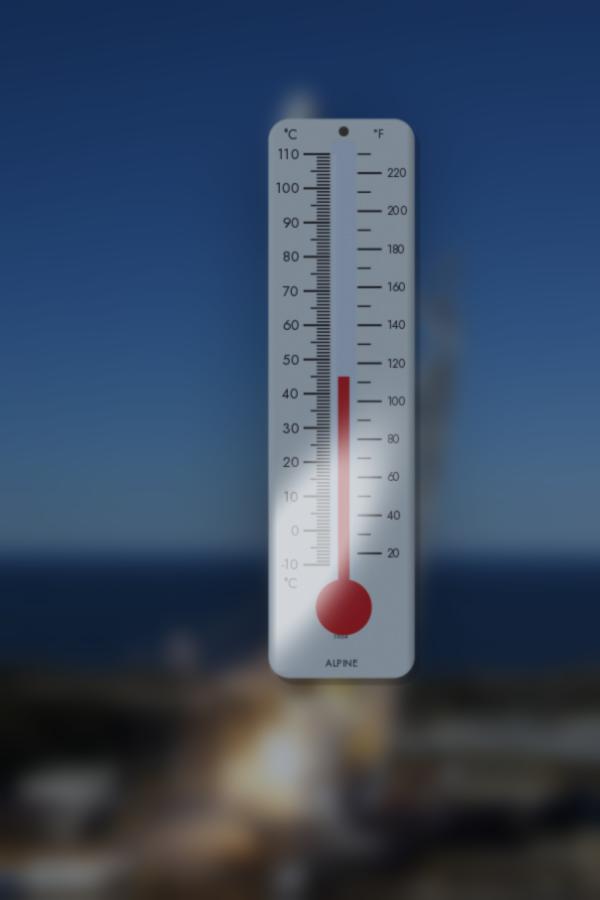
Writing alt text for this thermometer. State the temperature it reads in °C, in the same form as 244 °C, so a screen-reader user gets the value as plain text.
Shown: 45 °C
